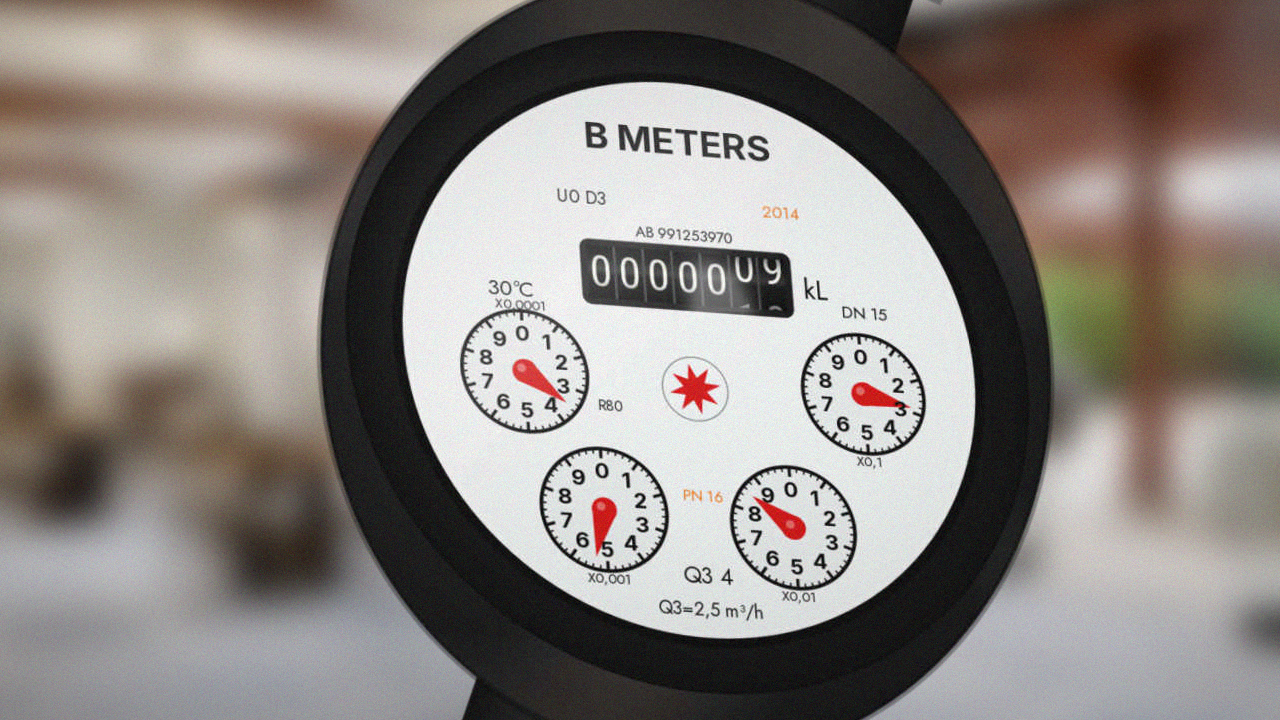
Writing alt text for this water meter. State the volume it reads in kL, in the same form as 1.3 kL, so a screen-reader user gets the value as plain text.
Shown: 9.2853 kL
